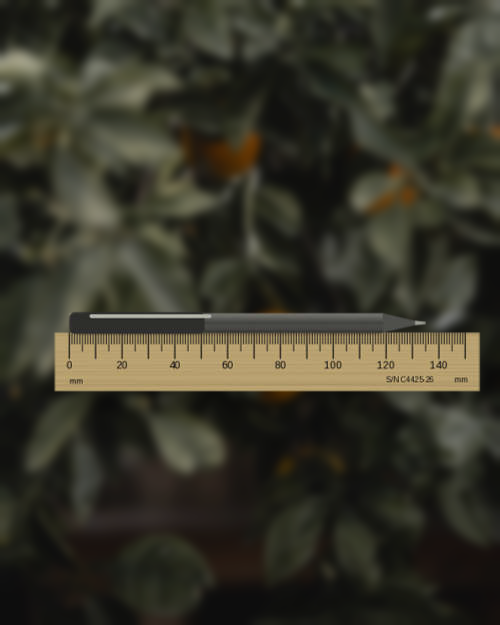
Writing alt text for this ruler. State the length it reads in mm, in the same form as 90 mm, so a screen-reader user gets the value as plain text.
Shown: 135 mm
